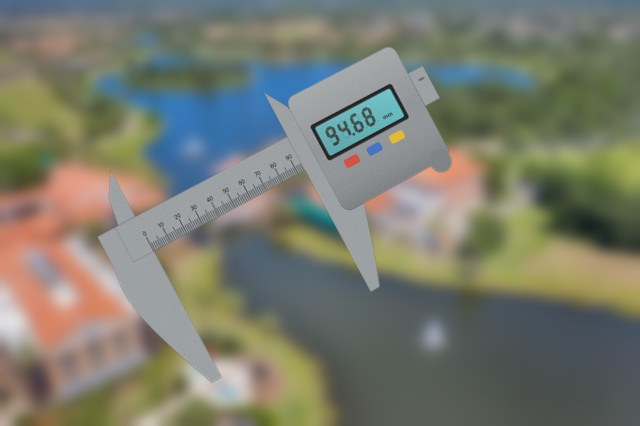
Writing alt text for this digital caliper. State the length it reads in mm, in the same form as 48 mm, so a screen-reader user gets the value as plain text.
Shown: 94.68 mm
